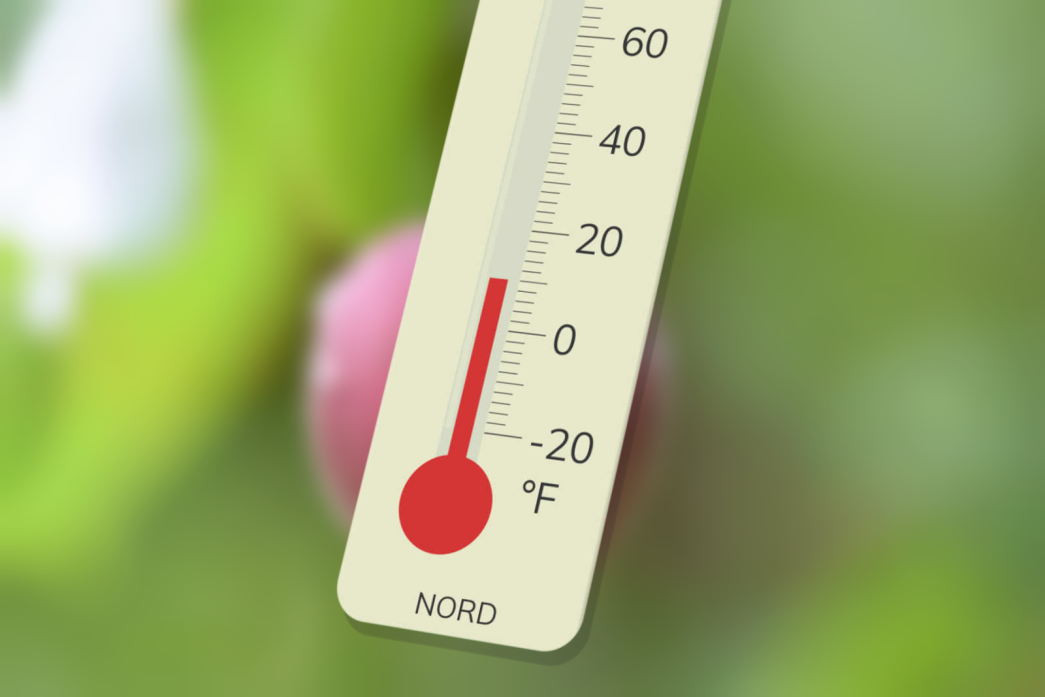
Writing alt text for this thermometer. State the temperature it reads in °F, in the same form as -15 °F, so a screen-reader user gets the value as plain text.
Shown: 10 °F
